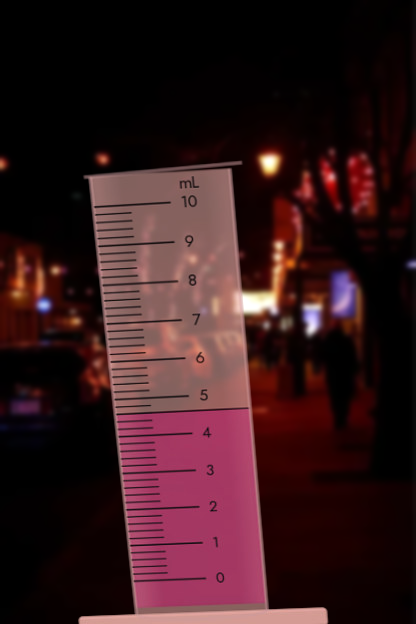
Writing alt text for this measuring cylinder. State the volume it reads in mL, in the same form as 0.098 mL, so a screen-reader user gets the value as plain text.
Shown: 4.6 mL
